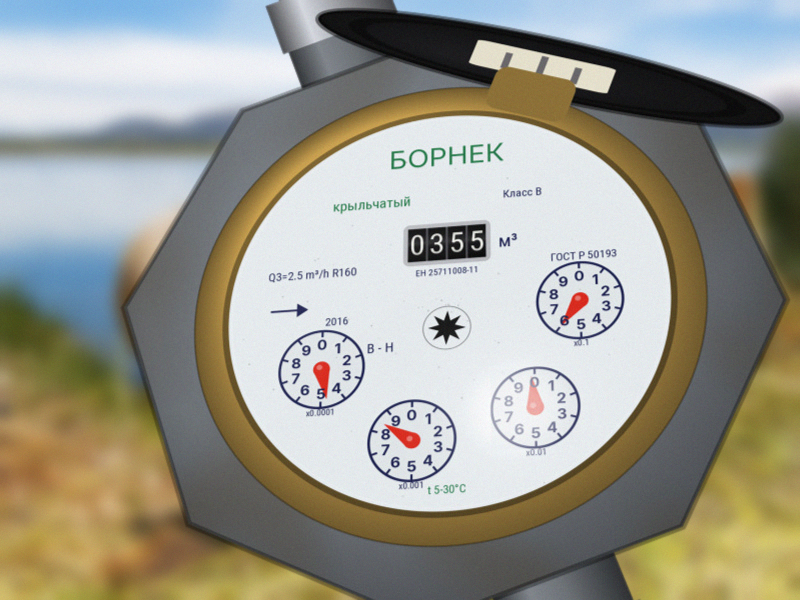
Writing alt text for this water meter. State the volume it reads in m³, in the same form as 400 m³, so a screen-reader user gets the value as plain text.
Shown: 355.5984 m³
